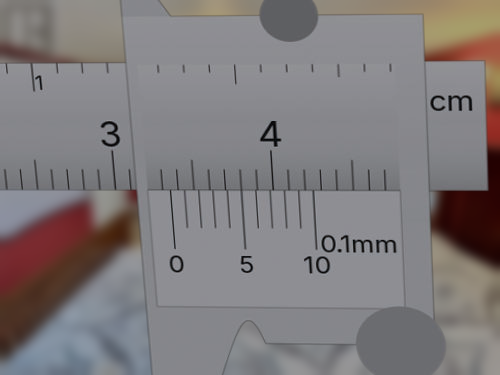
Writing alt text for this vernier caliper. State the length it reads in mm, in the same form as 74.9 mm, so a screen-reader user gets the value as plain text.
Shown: 33.5 mm
